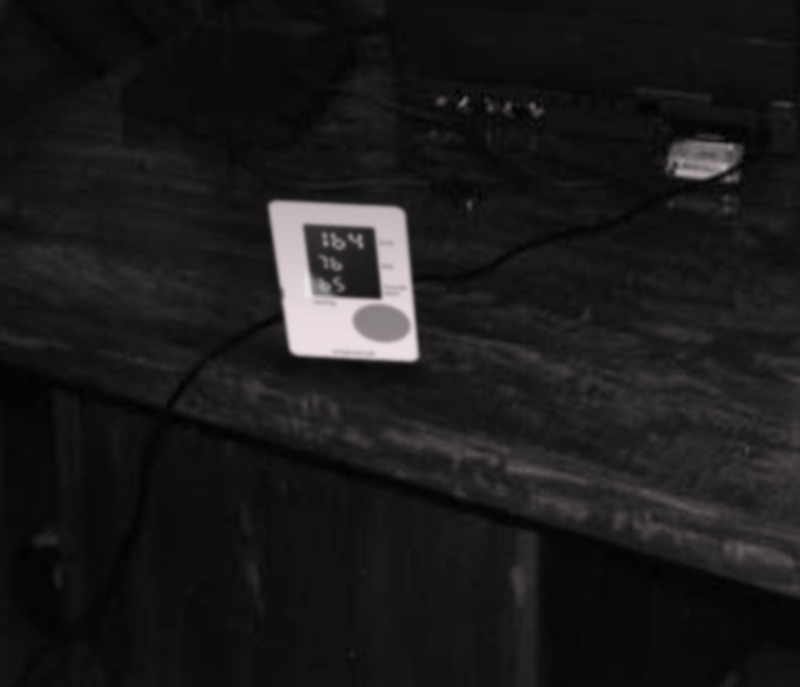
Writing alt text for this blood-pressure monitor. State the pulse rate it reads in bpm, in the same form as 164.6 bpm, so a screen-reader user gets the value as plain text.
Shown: 65 bpm
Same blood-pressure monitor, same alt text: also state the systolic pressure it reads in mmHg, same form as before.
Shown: 164 mmHg
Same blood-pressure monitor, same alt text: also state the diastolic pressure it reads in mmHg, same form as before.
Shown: 76 mmHg
